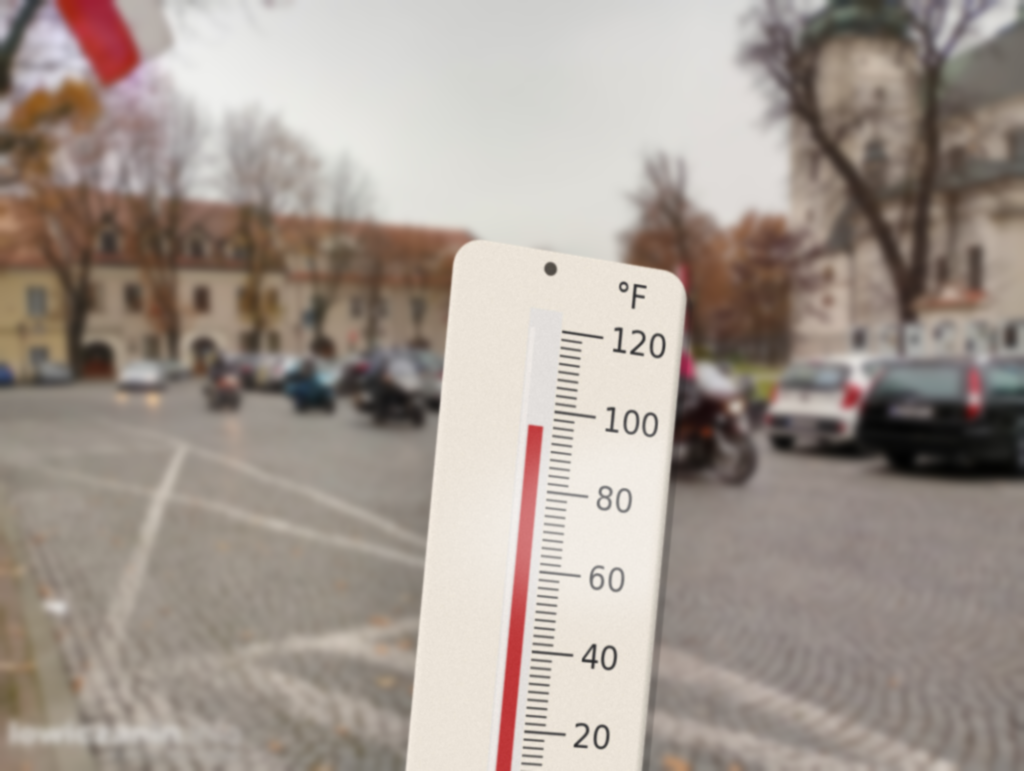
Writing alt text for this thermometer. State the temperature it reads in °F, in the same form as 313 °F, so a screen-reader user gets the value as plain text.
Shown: 96 °F
